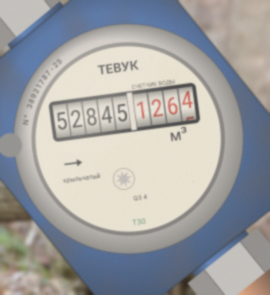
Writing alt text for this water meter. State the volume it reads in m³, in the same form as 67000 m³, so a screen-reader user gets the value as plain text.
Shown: 52845.1264 m³
